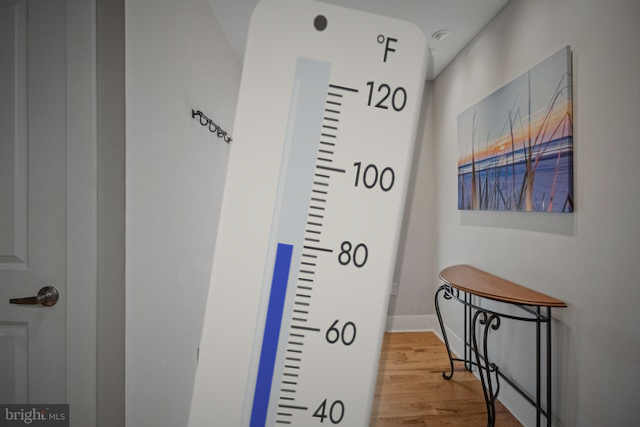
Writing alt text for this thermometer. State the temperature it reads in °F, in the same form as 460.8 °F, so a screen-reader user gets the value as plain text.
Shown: 80 °F
